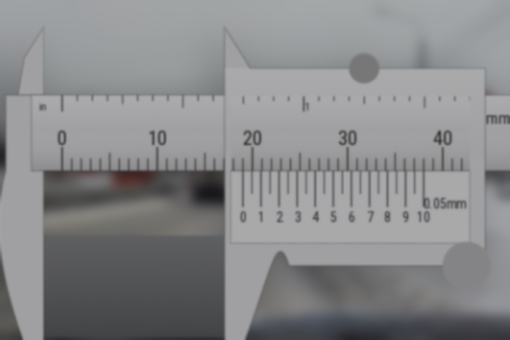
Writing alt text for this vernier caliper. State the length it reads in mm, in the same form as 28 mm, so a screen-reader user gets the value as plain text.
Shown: 19.0 mm
